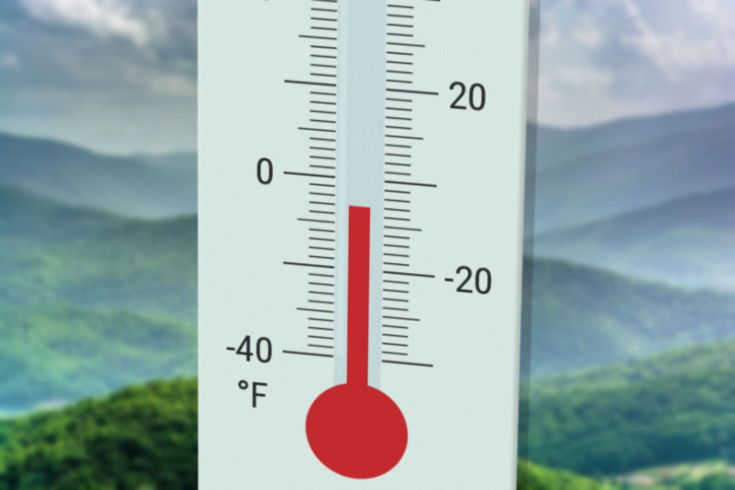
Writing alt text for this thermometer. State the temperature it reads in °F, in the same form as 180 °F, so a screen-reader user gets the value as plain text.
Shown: -6 °F
